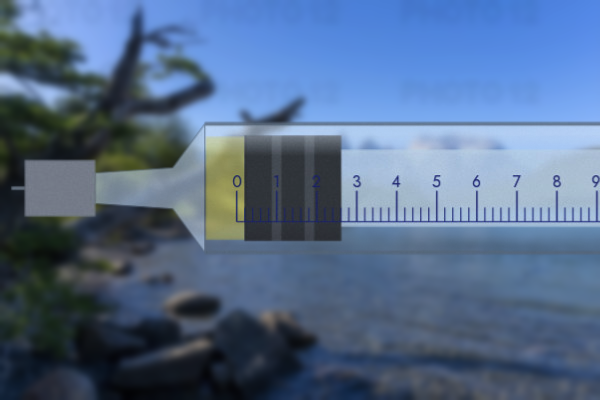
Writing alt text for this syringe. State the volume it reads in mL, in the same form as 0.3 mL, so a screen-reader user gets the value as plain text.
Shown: 0.2 mL
